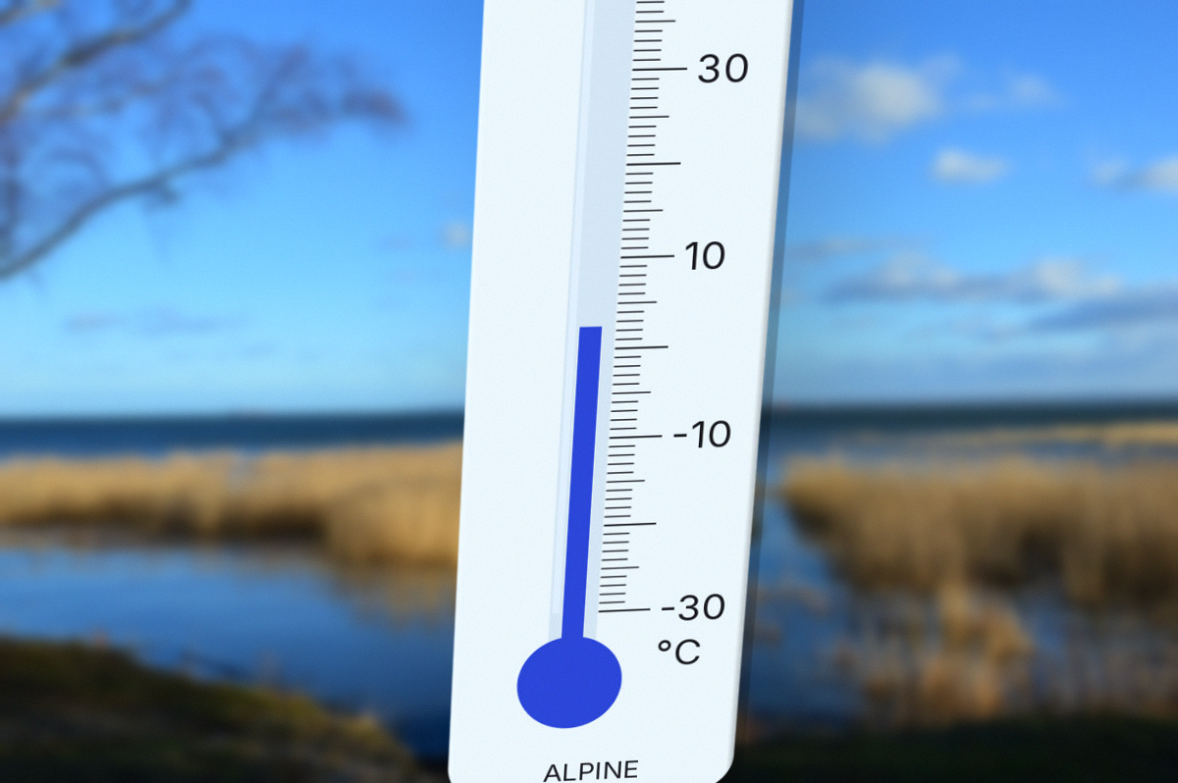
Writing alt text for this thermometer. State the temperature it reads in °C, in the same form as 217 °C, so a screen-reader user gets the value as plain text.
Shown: 2.5 °C
